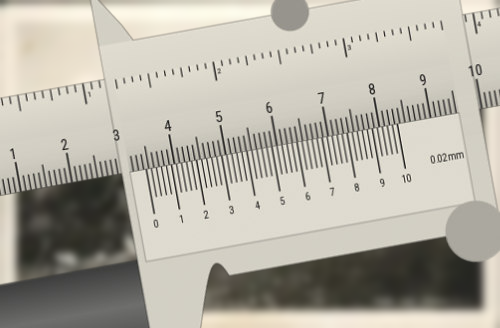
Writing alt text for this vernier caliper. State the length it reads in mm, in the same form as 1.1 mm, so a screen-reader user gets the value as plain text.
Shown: 34.5 mm
